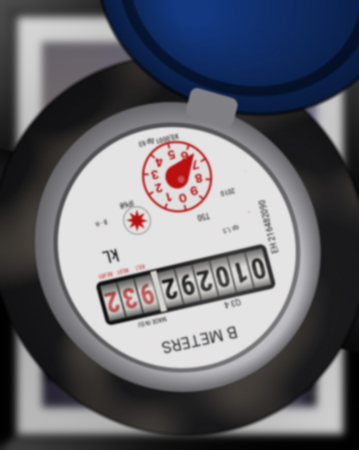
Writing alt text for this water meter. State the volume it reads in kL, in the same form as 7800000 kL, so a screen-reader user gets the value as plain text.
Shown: 10292.9326 kL
